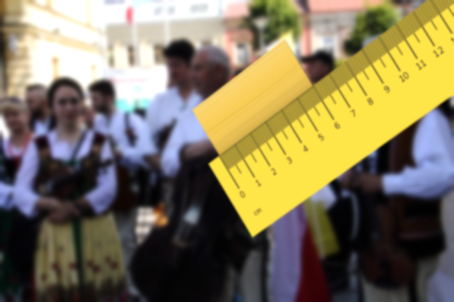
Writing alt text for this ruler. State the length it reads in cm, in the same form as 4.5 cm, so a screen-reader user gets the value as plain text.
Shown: 6 cm
